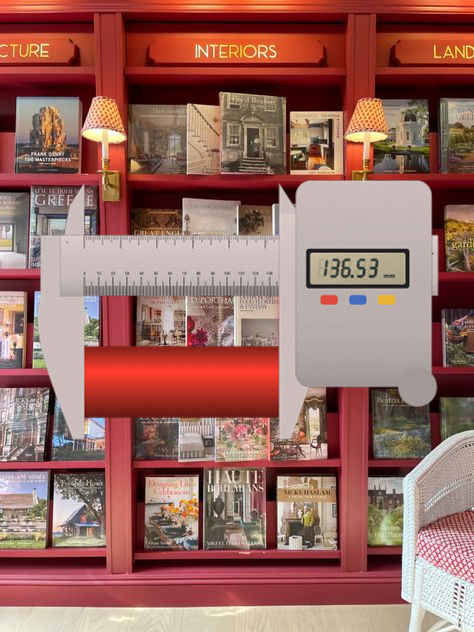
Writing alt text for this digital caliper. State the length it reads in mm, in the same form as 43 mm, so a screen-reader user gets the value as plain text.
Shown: 136.53 mm
